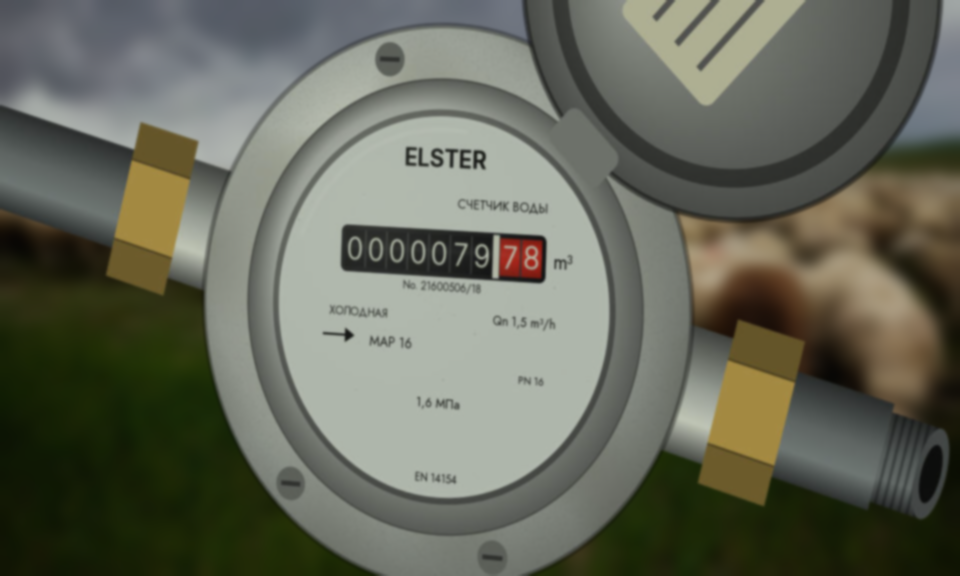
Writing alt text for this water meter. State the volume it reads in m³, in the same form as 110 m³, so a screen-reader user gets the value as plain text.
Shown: 79.78 m³
